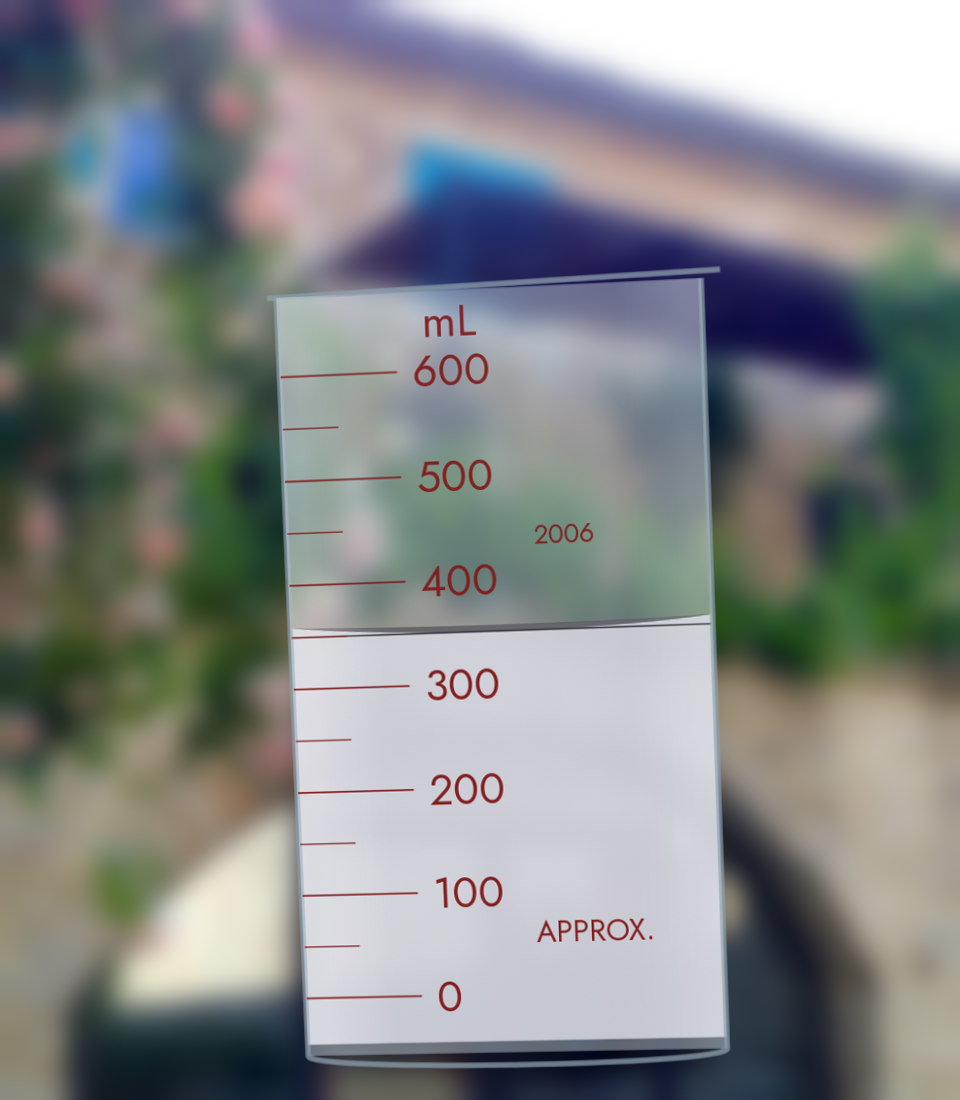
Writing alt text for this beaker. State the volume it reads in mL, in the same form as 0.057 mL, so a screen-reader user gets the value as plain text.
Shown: 350 mL
